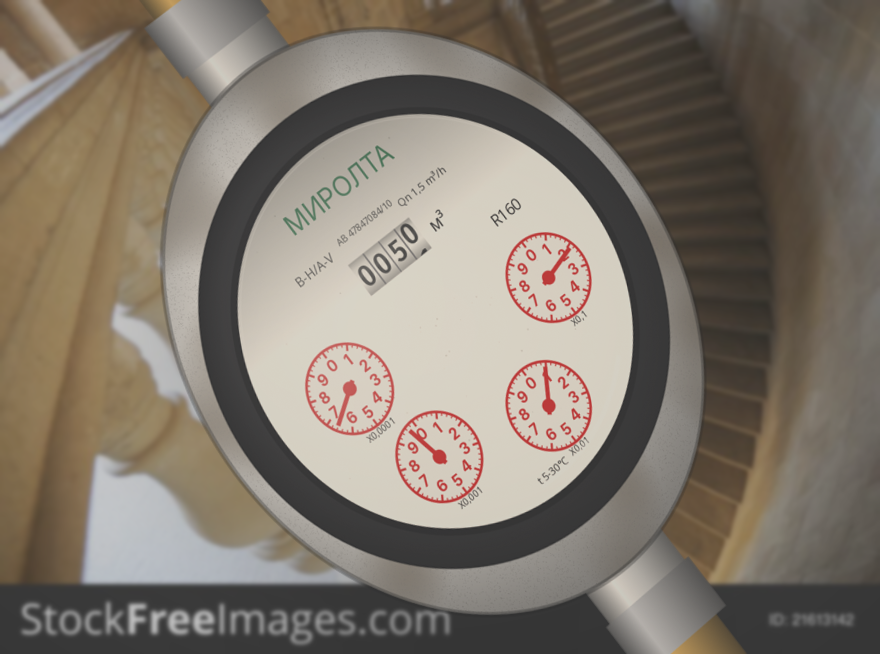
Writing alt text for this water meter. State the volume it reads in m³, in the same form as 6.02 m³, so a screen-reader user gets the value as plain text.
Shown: 50.2096 m³
